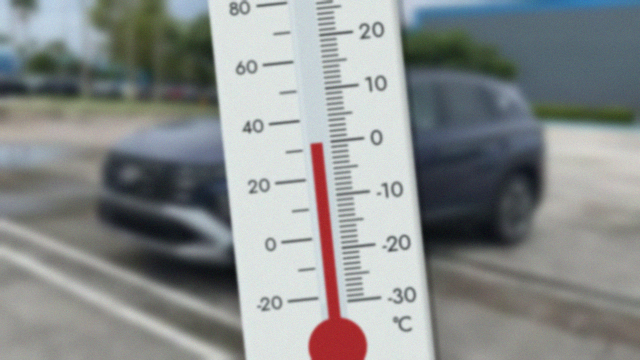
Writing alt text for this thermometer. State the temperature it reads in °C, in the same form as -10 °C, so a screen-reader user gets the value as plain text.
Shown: 0 °C
